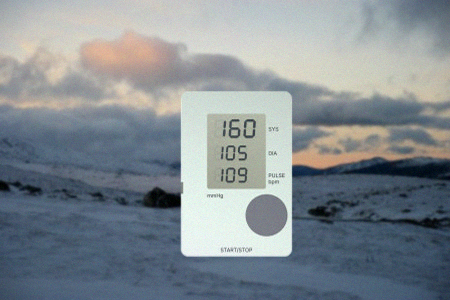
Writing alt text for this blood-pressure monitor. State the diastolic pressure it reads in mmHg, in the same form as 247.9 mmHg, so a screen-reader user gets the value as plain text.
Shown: 105 mmHg
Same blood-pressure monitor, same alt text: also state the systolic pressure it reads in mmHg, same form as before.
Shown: 160 mmHg
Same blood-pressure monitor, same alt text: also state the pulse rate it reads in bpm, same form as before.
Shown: 109 bpm
